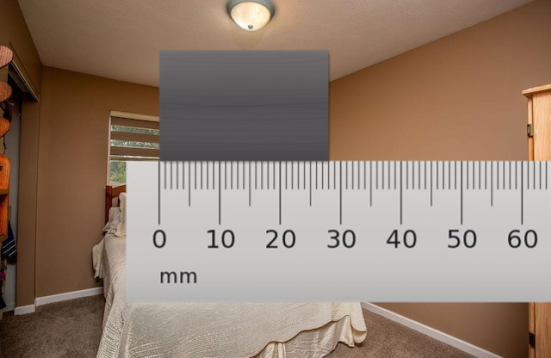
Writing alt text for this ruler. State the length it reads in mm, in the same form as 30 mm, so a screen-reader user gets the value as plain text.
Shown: 28 mm
